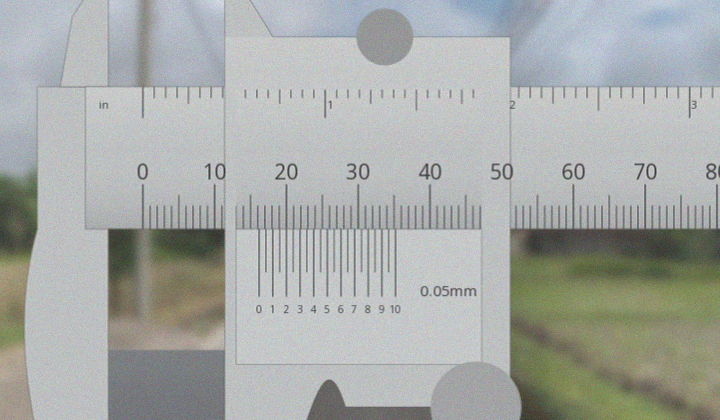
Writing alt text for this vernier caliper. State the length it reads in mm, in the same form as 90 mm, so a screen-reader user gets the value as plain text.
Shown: 16.2 mm
